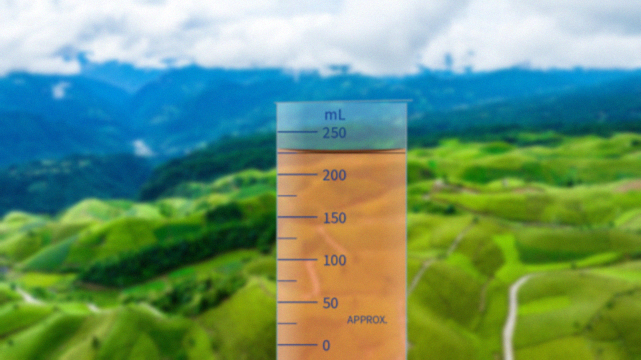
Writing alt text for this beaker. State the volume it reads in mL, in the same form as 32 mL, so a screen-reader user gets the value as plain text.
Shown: 225 mL
